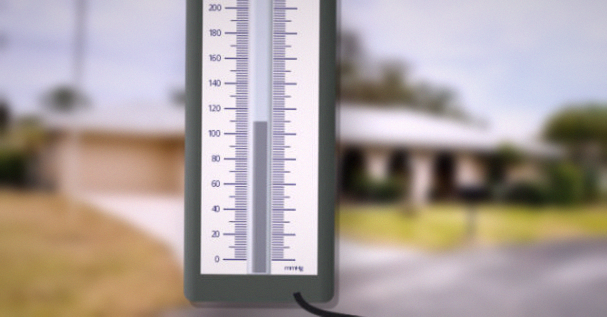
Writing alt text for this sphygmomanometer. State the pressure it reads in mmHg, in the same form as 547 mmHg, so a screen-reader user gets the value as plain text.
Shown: 110 mmHg
